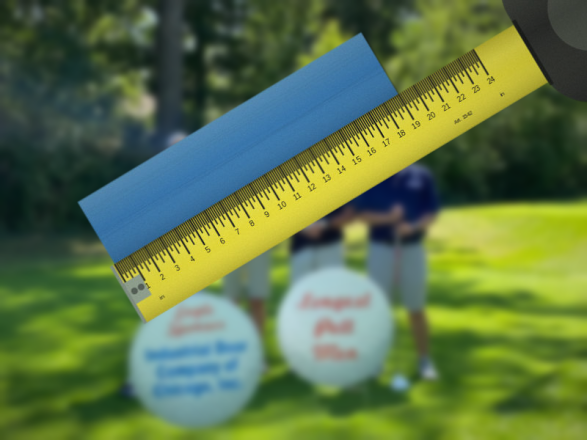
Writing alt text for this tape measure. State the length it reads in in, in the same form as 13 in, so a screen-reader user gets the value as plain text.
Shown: 19 in
